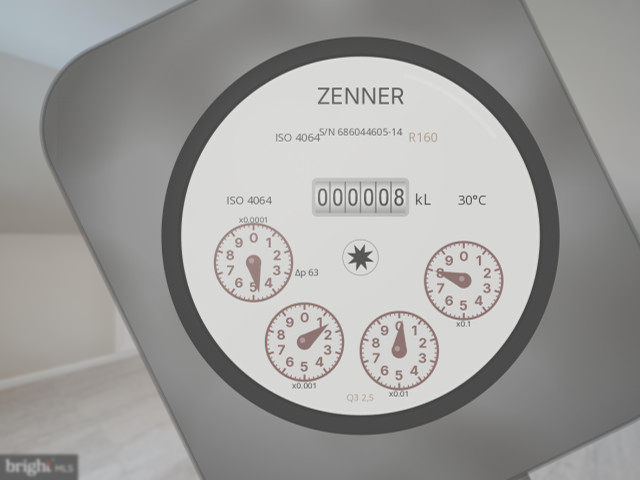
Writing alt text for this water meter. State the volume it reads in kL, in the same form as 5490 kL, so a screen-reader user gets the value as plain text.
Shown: 8.8014 kL
